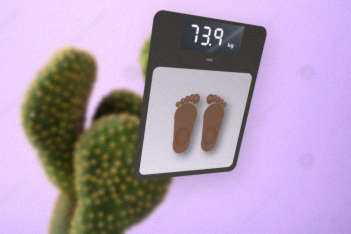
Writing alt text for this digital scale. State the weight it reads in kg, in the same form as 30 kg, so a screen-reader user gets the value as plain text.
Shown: 73.9 kg
